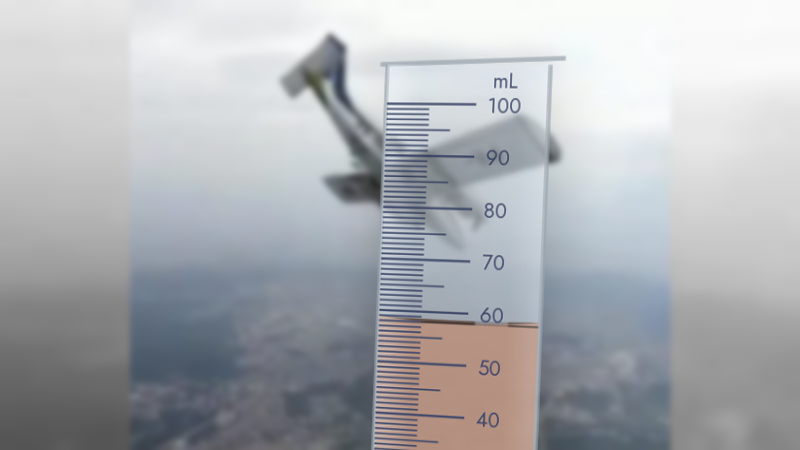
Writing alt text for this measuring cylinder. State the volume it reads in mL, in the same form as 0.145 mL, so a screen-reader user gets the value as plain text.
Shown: 58 mL
